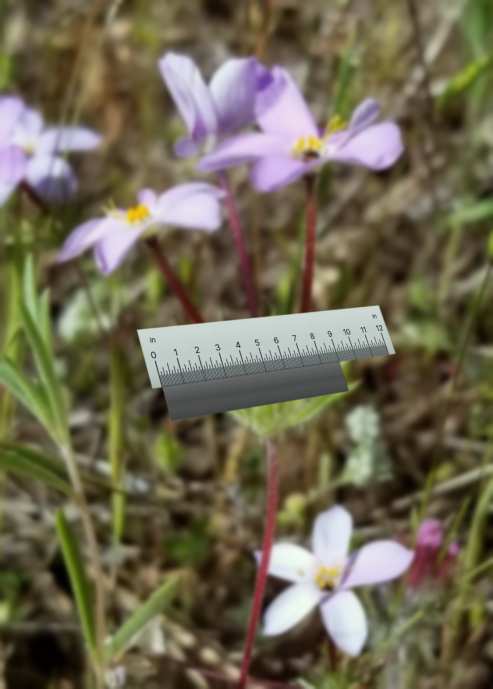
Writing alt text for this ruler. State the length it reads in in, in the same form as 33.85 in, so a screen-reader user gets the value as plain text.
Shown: 9 in
